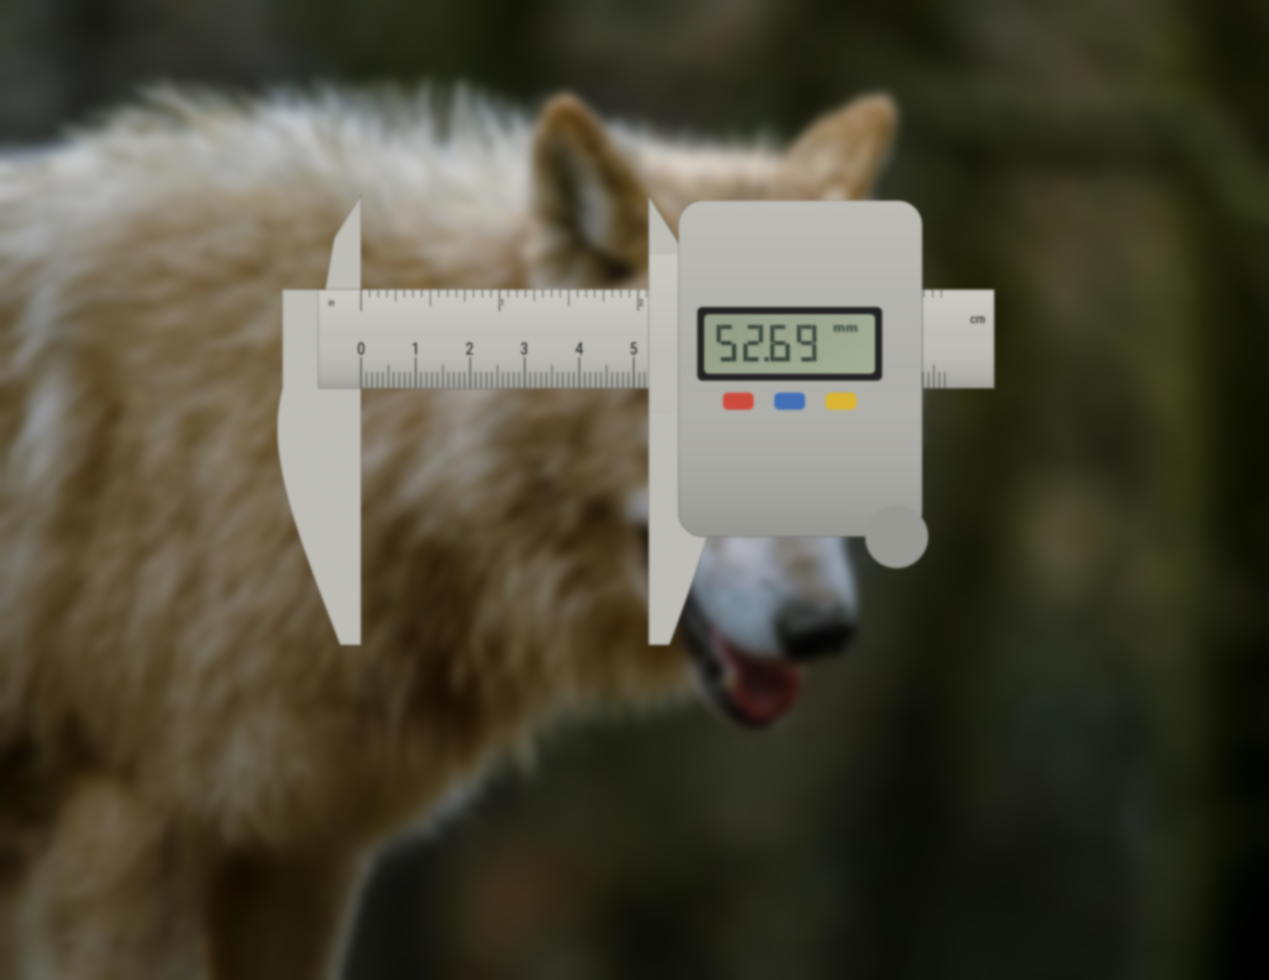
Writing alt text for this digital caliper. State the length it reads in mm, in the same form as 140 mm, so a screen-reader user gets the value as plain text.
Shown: 52.69 mm
